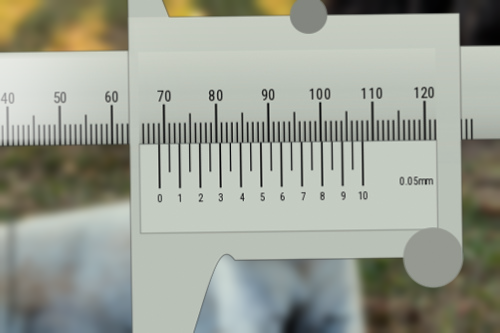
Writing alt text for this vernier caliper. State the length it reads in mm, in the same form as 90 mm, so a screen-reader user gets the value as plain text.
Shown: 69.0 mm
